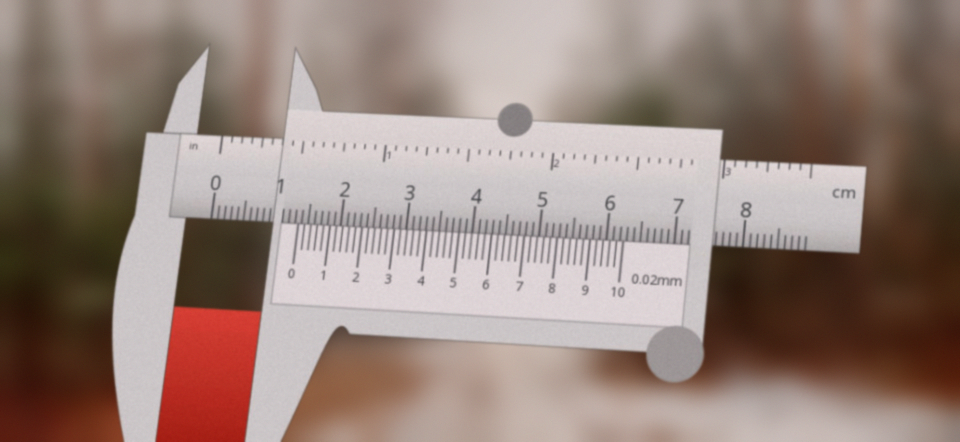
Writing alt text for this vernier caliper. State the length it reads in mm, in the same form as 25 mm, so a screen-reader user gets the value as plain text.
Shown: 13.5 mm
